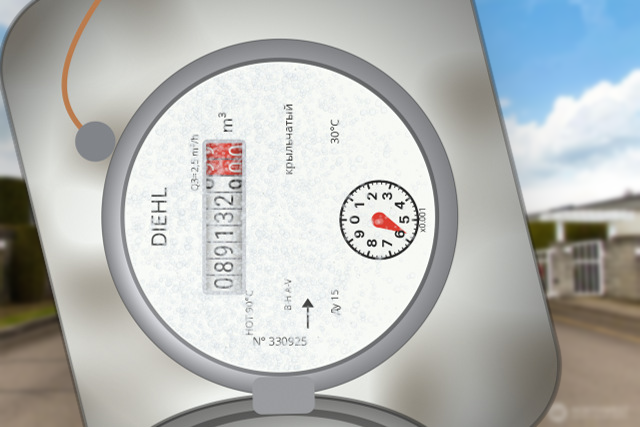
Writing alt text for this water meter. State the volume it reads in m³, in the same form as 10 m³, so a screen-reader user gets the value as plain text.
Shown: 891328.995 m³
